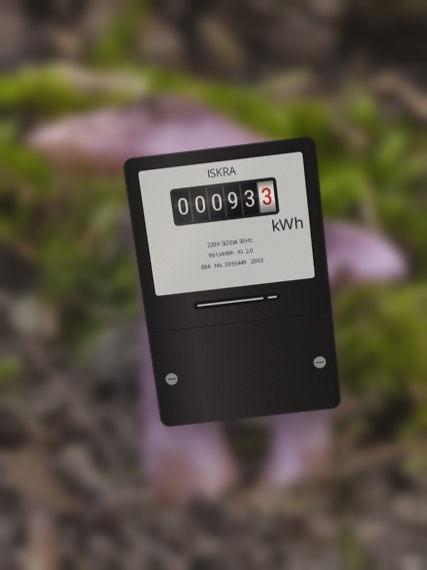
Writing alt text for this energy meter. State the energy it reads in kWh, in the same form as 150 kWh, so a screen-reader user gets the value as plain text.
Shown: 93.3 kWh
